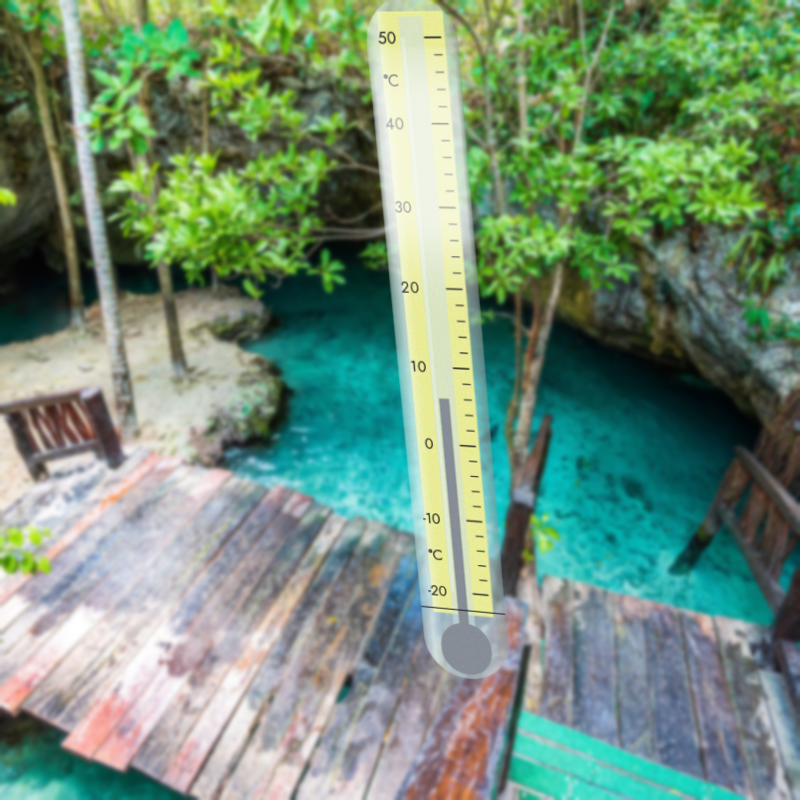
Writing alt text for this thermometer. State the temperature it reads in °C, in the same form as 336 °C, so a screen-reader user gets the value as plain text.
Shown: 6 °C
